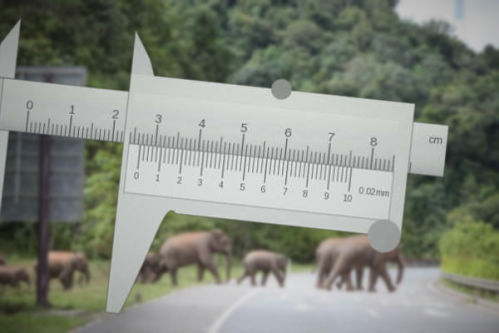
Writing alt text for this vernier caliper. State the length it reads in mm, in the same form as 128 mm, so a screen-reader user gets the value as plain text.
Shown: 26.5 mm
